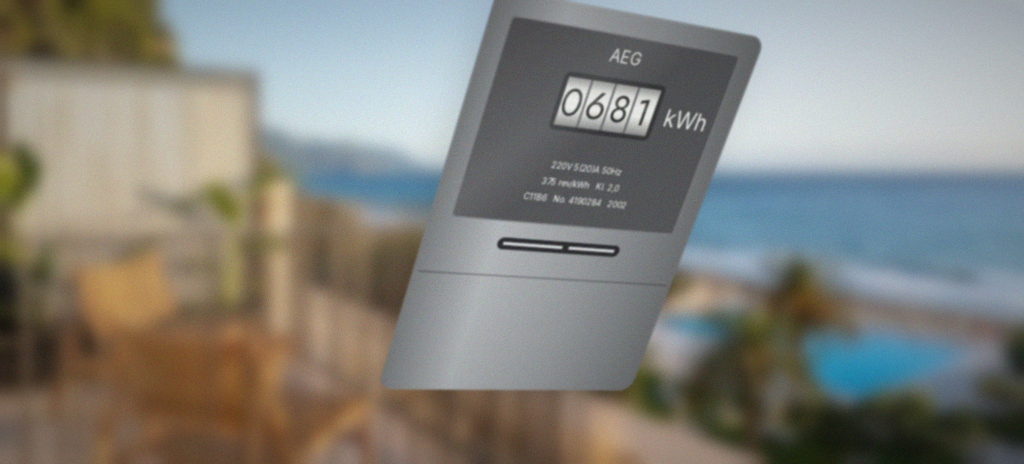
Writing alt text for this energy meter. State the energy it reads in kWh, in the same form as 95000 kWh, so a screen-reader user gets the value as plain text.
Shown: 681 kWh
